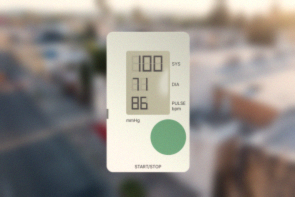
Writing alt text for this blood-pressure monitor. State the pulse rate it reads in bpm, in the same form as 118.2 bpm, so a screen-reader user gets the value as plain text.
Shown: 86 bpm
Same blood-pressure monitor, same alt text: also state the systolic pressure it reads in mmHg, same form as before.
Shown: 100 mmHg
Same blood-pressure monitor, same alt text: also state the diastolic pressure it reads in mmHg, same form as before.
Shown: 71 mmHg
